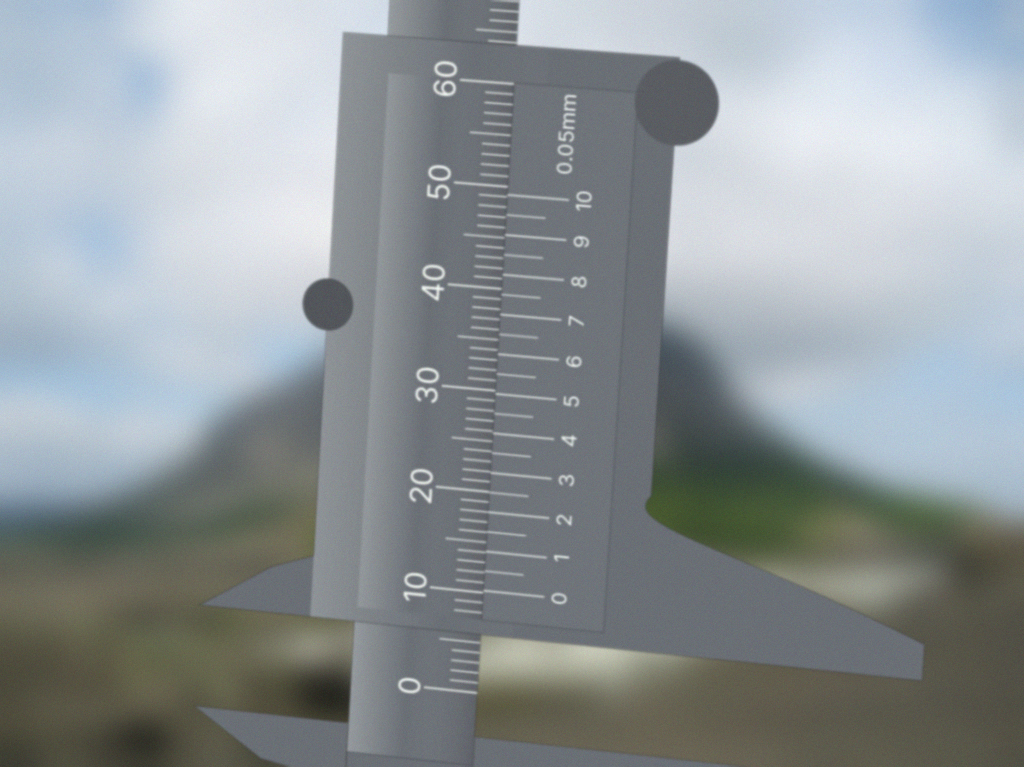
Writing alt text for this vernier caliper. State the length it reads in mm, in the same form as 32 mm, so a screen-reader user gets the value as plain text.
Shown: 10.2 mm
